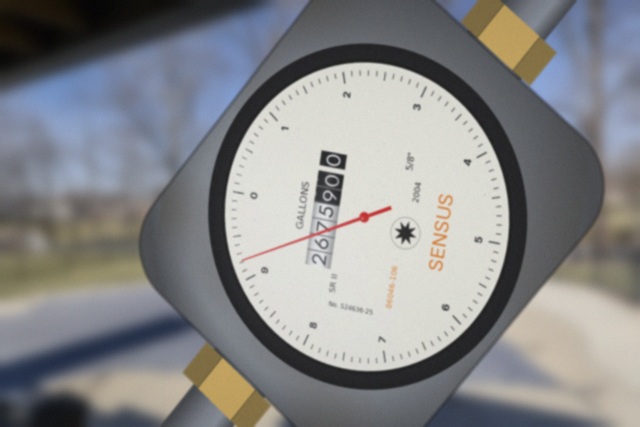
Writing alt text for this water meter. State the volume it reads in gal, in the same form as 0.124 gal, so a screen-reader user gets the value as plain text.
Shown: 2675899.2 gal
